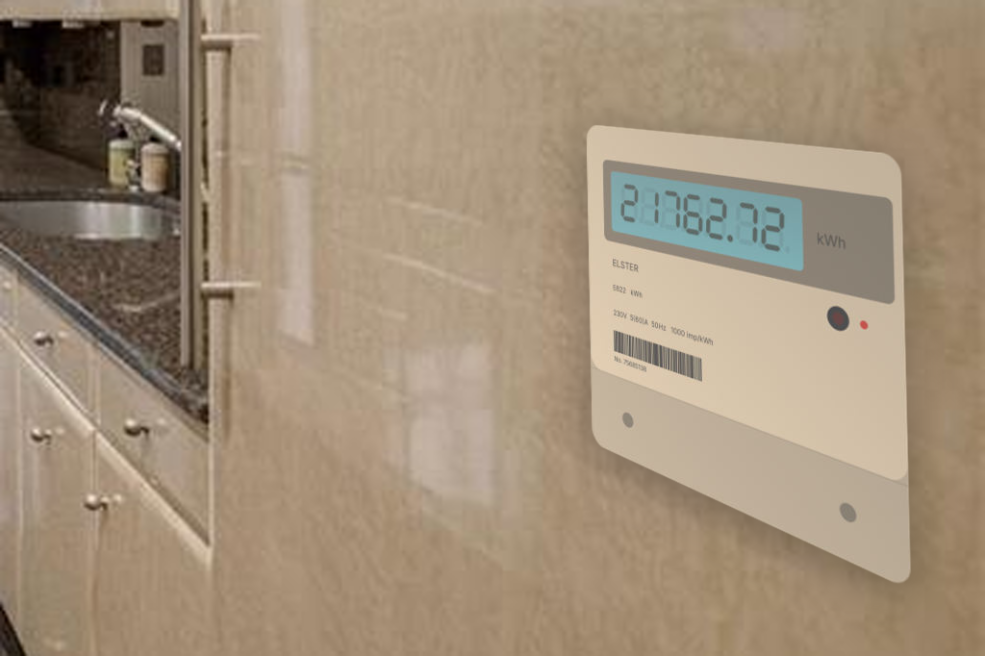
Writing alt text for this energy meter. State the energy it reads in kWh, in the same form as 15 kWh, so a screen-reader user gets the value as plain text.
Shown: 21762.72 kWh
